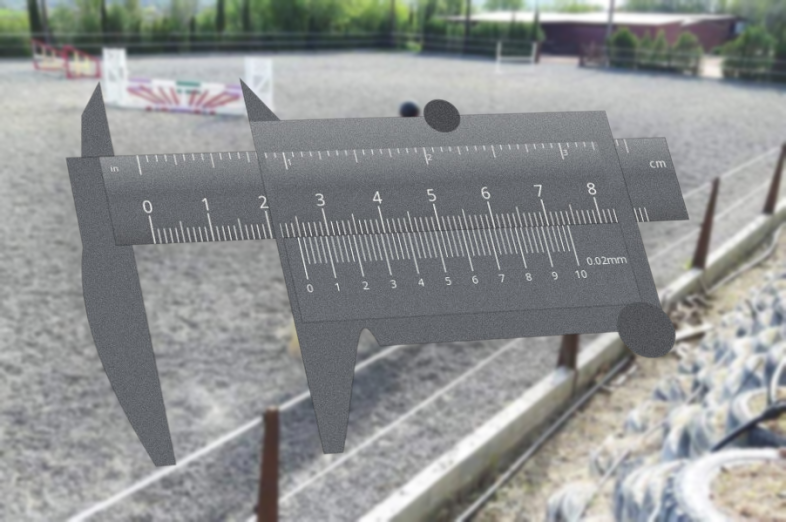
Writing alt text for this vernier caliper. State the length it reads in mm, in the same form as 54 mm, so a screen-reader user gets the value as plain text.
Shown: 24.6 mm
